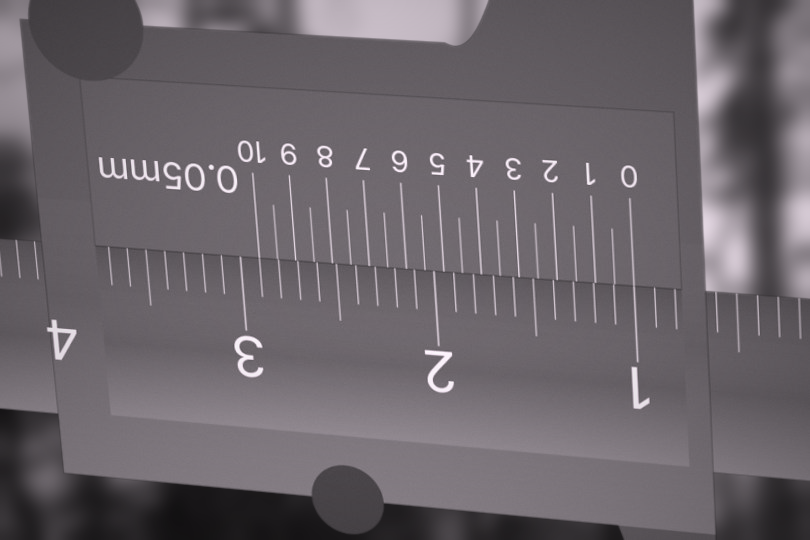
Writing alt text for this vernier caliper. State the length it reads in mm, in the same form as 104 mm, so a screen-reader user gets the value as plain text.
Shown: 10.0 mm
